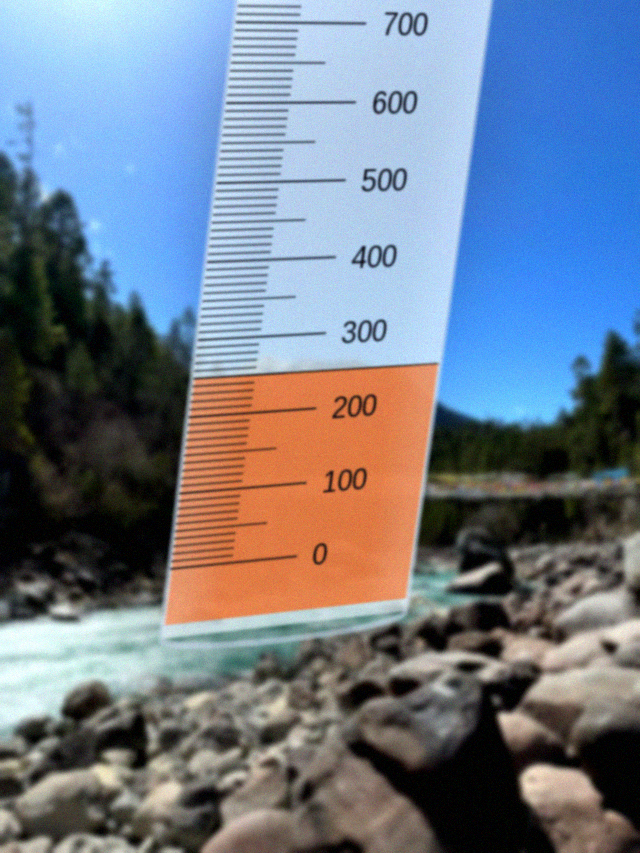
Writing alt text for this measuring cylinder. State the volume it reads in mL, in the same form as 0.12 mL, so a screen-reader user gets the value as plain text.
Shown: 250 mL
